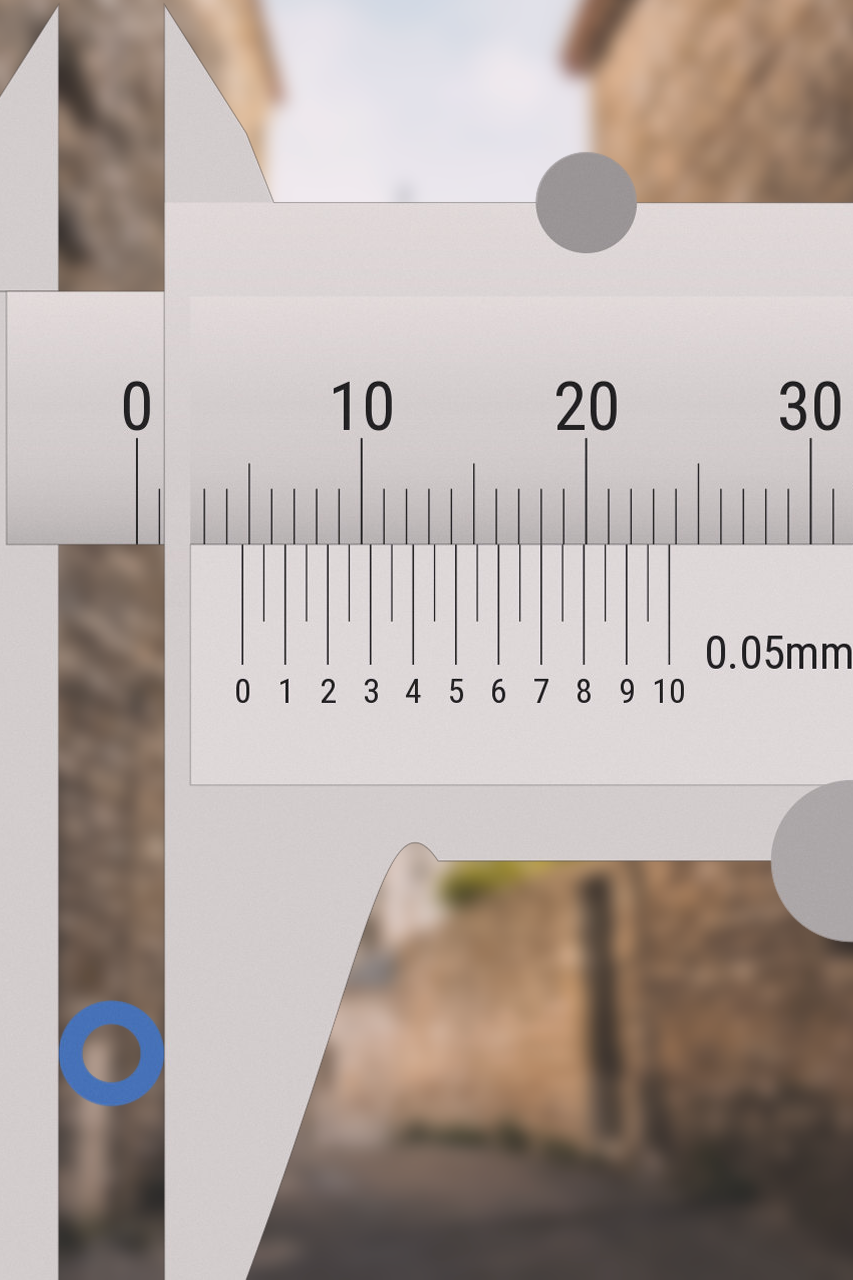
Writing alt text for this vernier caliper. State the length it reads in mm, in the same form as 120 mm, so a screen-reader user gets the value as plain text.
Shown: 4.7 mm
